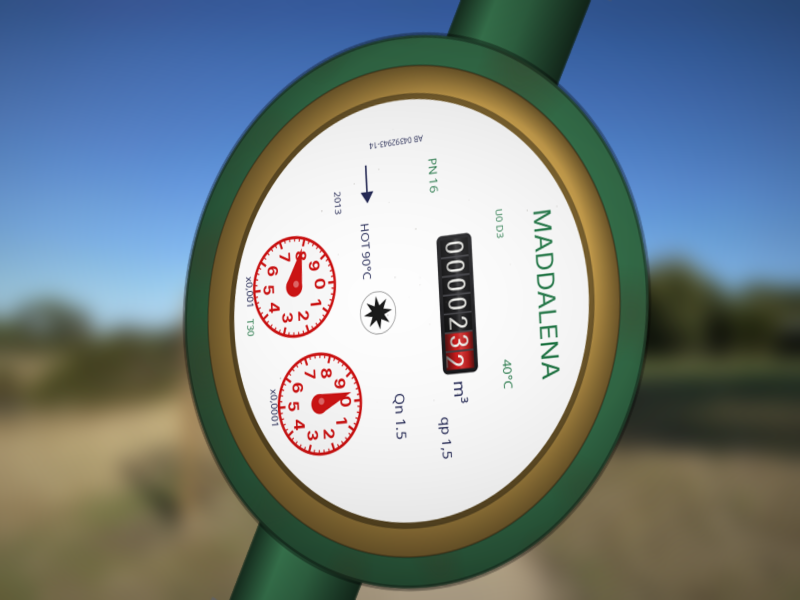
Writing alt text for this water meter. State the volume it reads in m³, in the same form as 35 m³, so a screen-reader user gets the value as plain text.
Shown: 2.3179 m³
